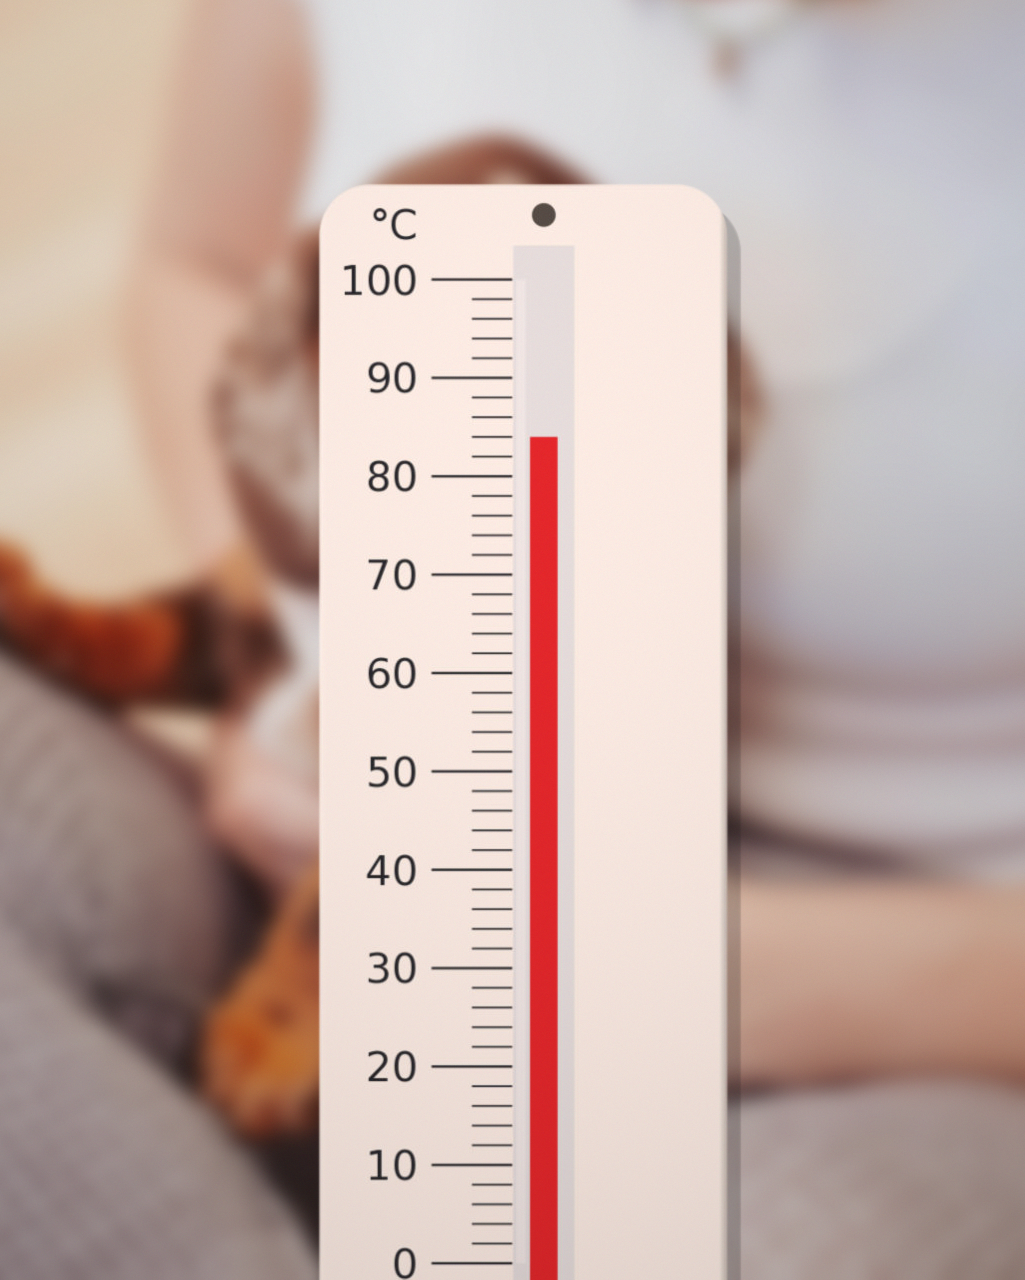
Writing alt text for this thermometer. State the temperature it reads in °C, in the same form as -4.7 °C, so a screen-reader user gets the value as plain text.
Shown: 84 °C
